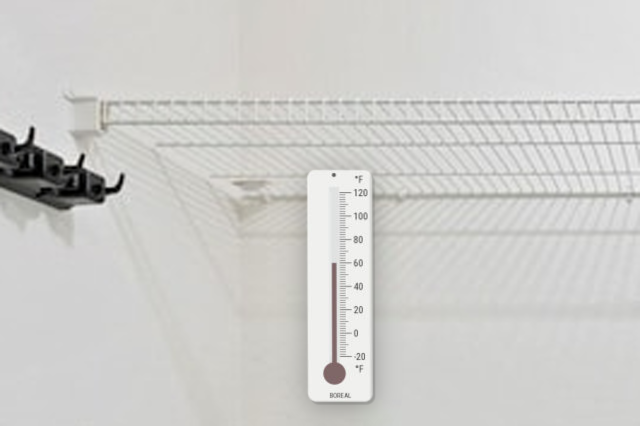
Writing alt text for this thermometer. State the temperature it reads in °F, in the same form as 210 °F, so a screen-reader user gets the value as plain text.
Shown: 60 °F
